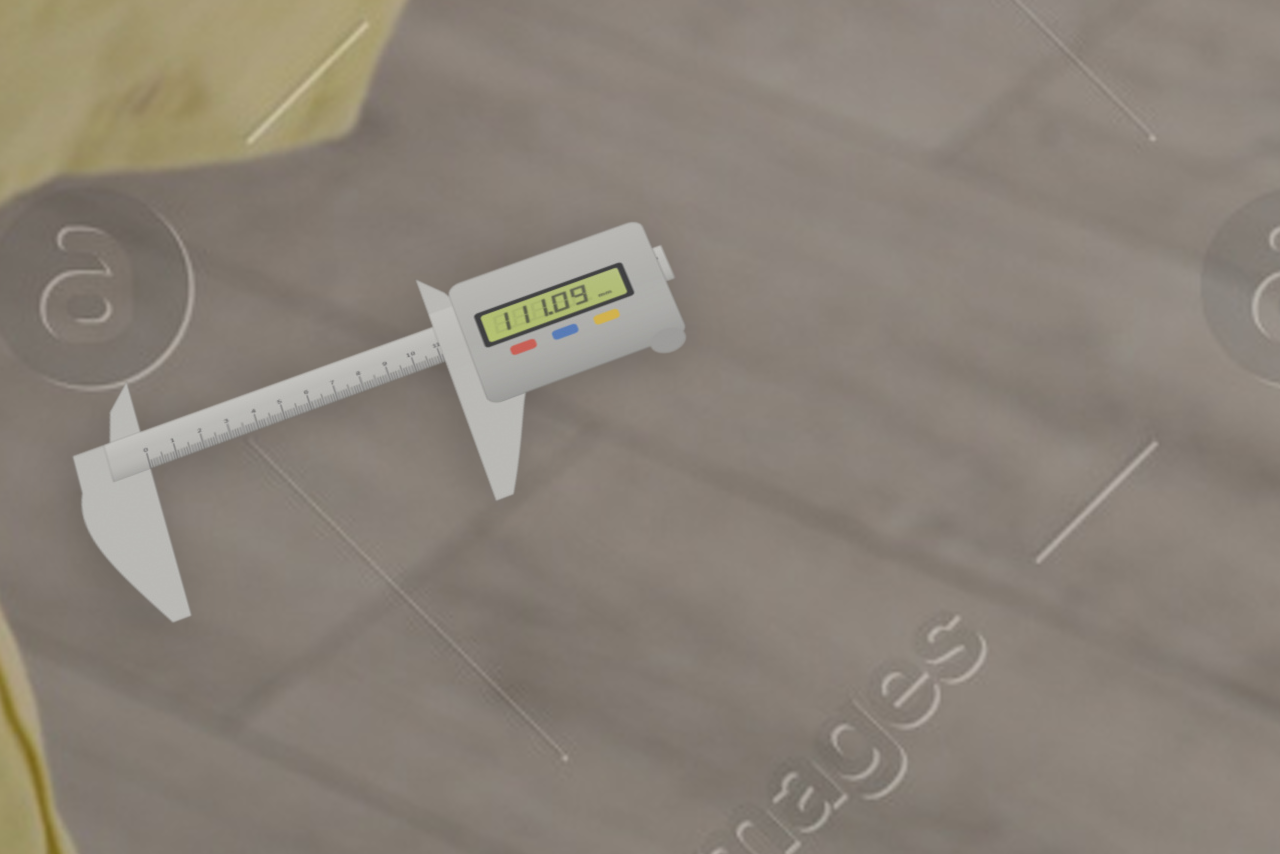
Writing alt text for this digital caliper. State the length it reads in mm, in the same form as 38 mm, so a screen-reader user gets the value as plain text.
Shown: 111.09 mm
